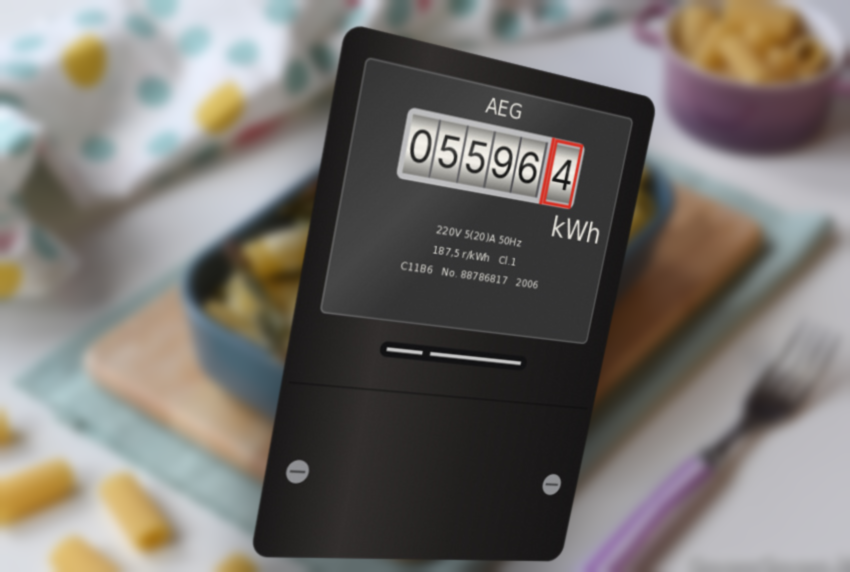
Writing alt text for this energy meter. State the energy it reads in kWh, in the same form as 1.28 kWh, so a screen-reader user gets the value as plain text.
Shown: 5596.4 kWh
